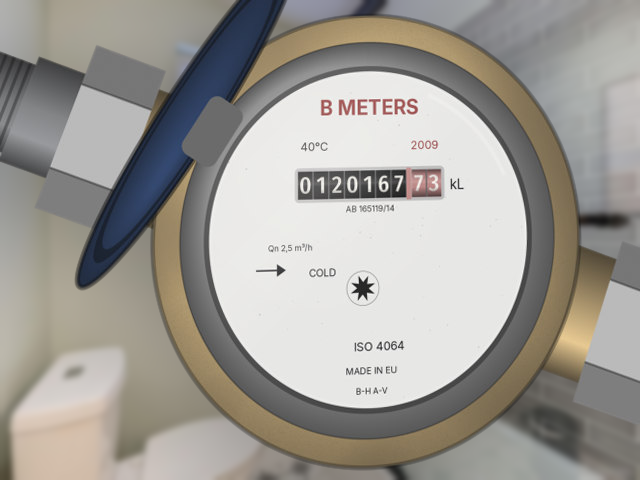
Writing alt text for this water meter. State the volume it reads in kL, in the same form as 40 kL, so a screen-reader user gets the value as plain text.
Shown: 120167.73 kL
